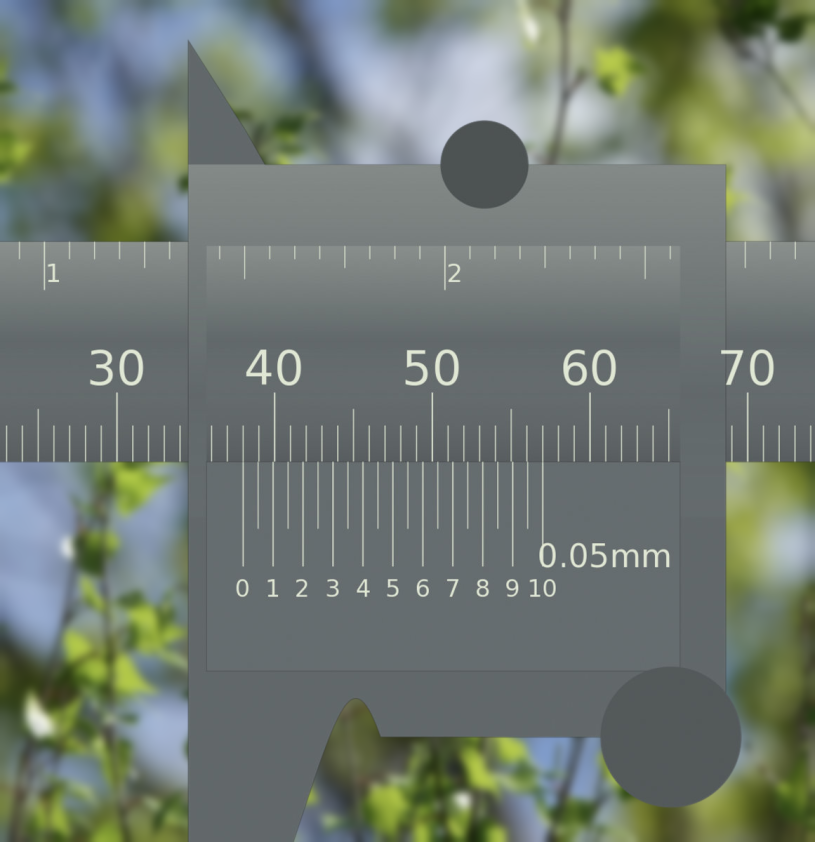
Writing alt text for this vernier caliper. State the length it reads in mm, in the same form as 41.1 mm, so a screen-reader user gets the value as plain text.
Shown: 38.0 mm
